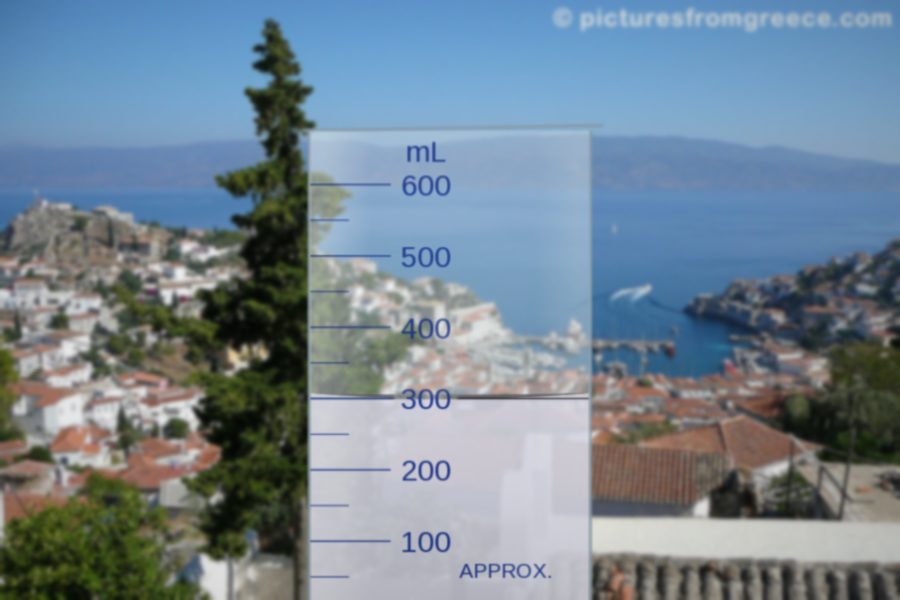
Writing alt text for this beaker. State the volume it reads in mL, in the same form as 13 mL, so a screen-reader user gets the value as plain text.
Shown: 300 mL
